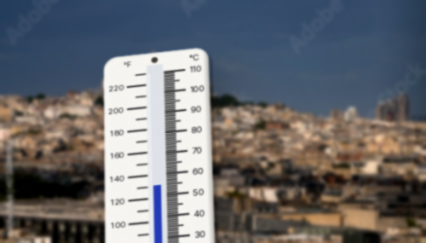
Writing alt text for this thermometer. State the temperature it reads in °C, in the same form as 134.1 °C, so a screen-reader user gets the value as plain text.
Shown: 55 °C
